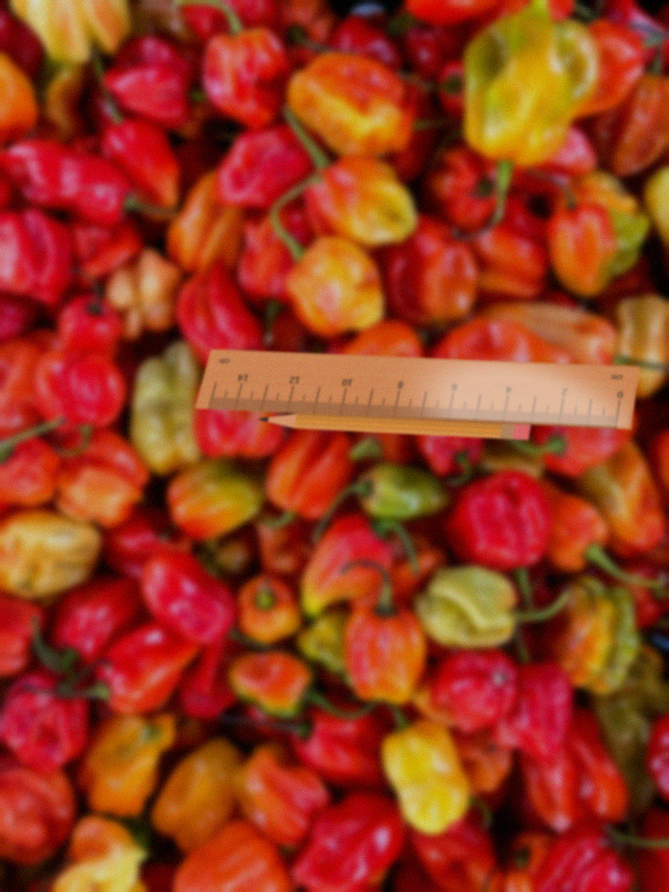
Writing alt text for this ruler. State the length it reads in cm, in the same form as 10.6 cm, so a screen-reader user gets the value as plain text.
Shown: 10 cm
